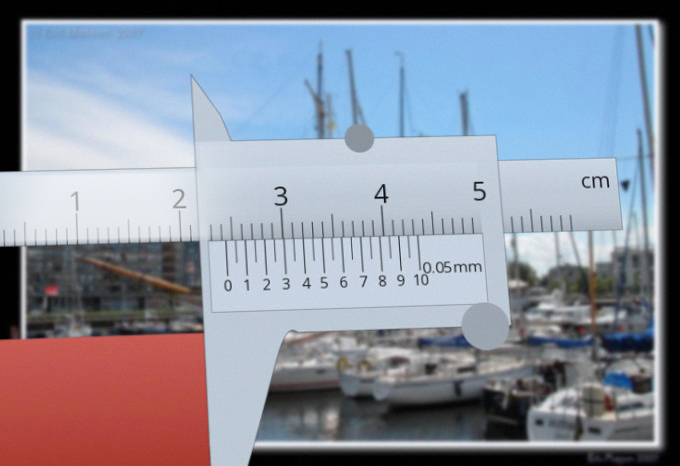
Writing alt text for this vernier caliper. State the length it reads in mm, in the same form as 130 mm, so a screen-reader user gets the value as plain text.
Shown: 24.4 mm
